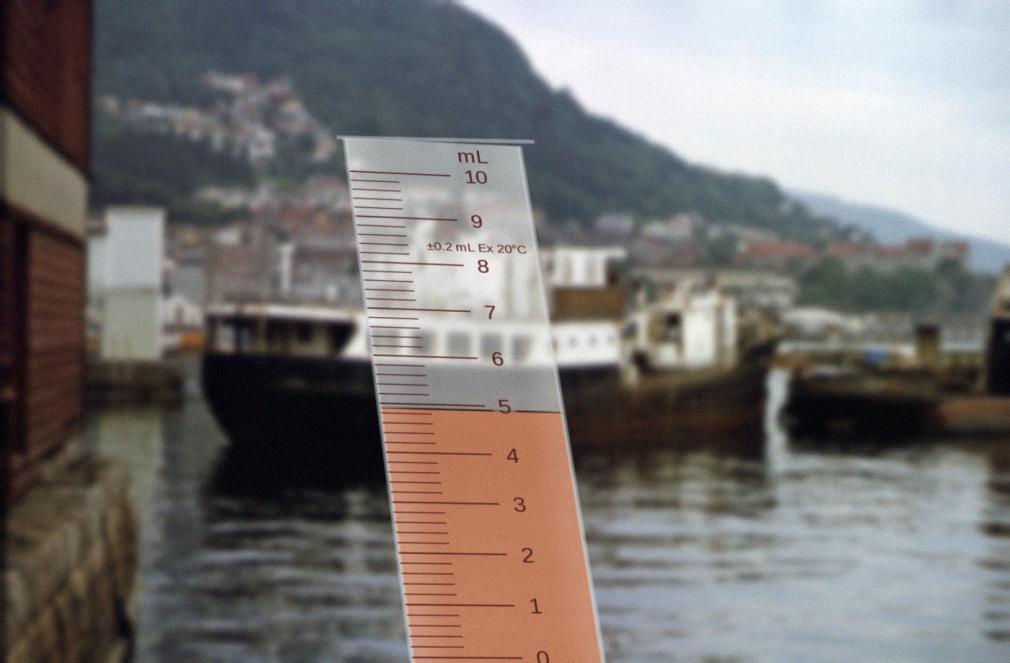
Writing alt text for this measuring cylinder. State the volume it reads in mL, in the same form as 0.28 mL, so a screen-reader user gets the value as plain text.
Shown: 4.9 mL
